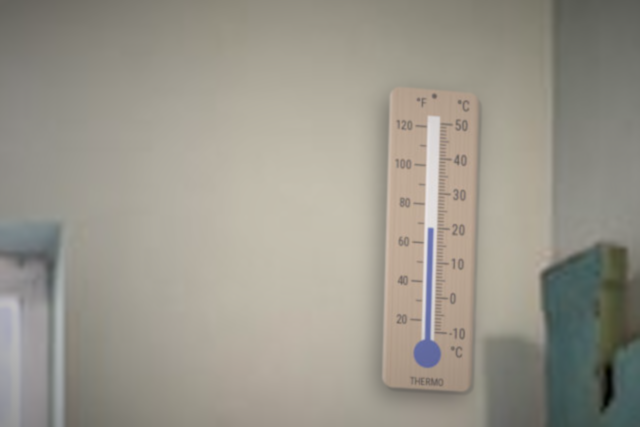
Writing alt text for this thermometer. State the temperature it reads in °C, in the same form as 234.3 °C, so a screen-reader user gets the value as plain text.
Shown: 20 °C
